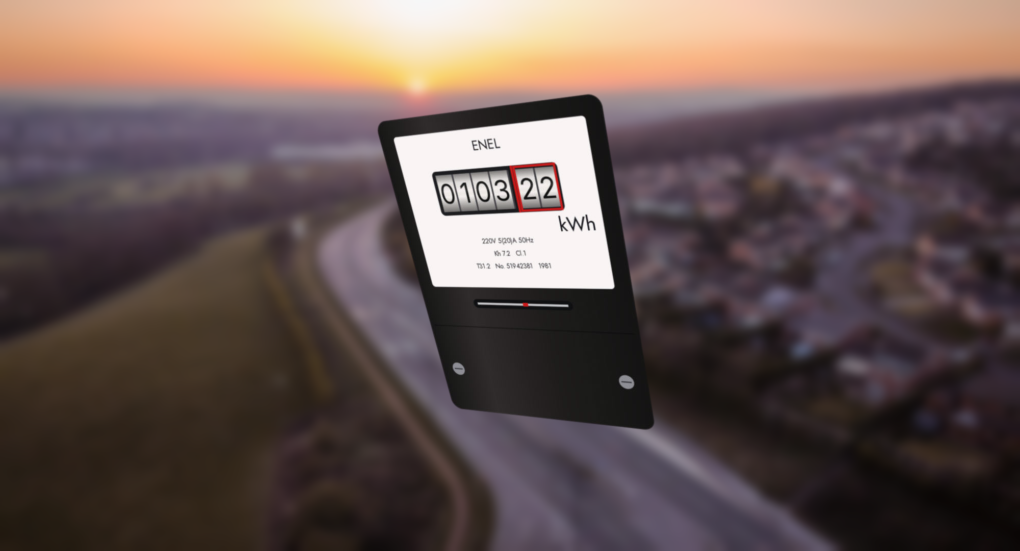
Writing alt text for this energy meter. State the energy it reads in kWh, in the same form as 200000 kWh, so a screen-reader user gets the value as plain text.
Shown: 103.22 kWh
